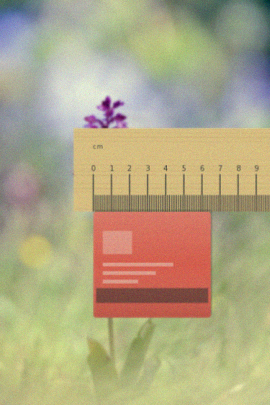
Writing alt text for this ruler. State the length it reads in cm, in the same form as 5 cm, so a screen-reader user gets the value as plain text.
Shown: 6.5 cm
